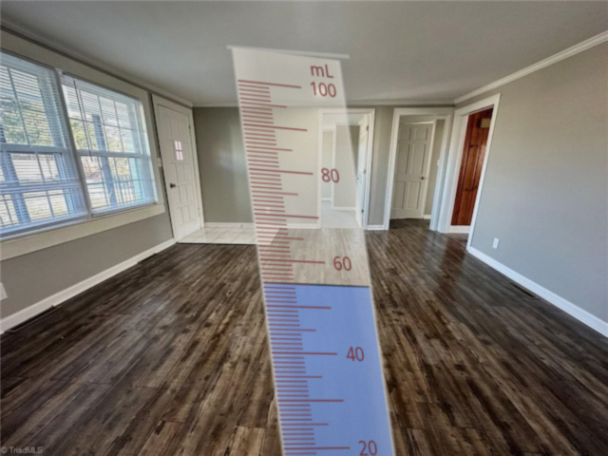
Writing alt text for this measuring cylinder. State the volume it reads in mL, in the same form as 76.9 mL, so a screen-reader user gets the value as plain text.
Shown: 55 mL
